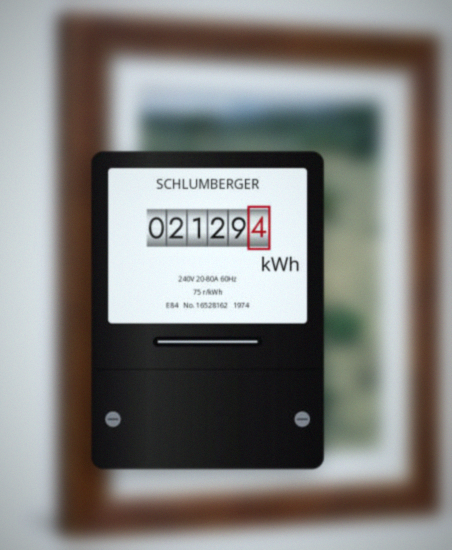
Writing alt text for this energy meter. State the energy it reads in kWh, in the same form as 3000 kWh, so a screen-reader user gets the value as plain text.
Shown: 2129.4 kWh
